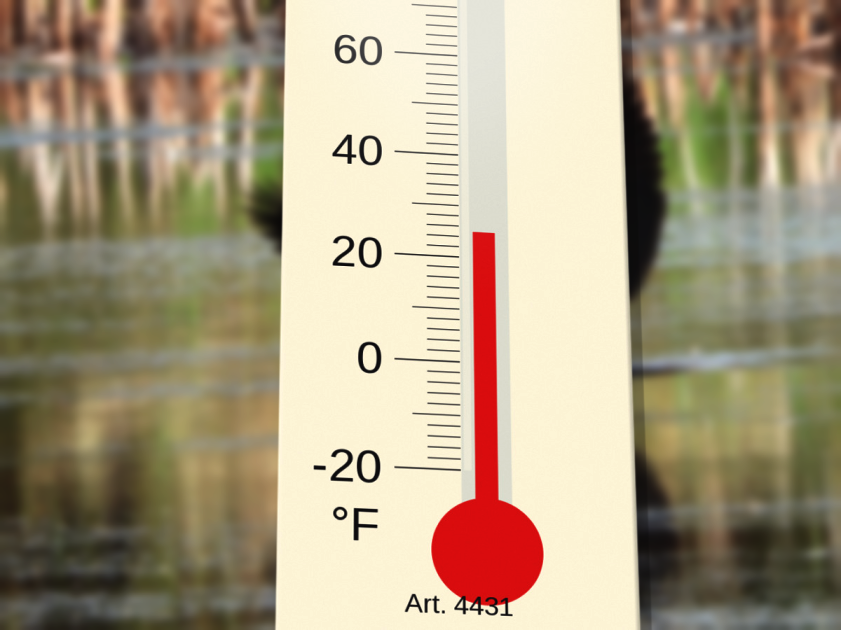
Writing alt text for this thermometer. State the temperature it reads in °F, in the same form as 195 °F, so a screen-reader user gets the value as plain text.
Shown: 25 °F
